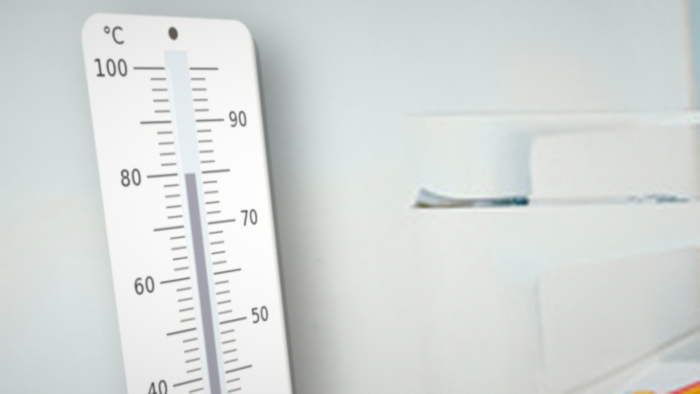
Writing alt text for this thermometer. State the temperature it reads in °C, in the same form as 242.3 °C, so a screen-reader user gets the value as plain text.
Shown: 80 °C
